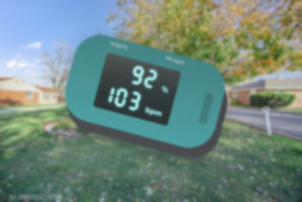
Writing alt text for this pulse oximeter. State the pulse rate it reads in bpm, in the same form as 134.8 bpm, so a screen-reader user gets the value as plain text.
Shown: 103 bpm
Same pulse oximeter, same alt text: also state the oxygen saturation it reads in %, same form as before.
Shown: 92 %
